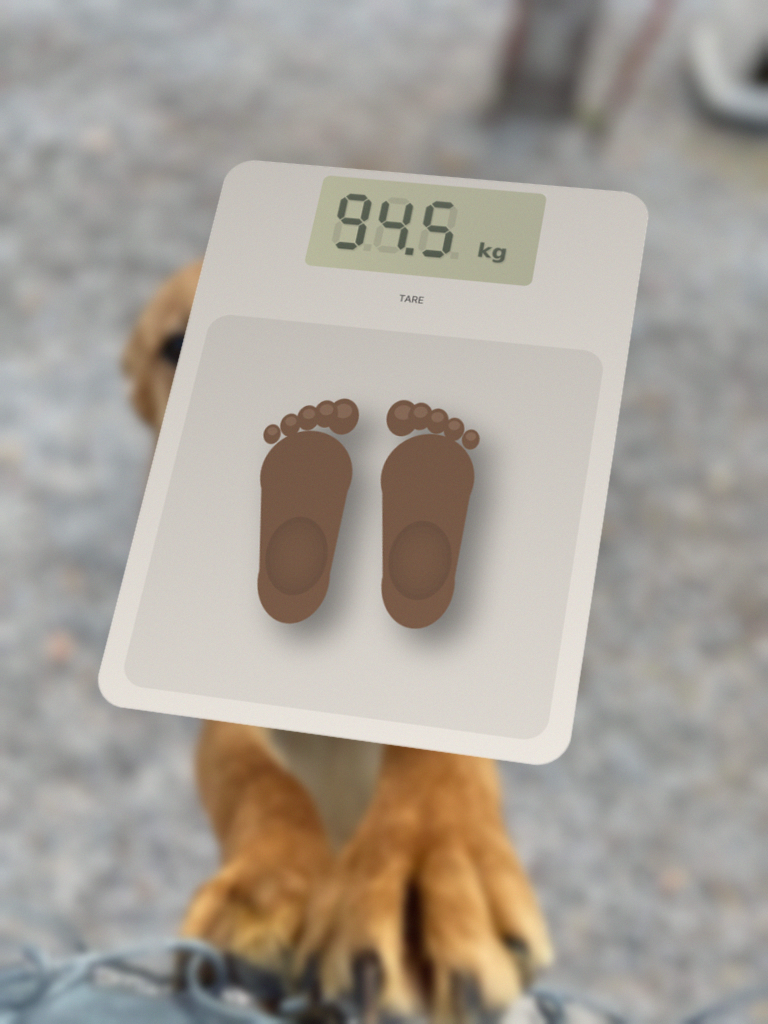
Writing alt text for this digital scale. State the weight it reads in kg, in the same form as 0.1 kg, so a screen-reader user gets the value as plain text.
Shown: 94.5 kg
